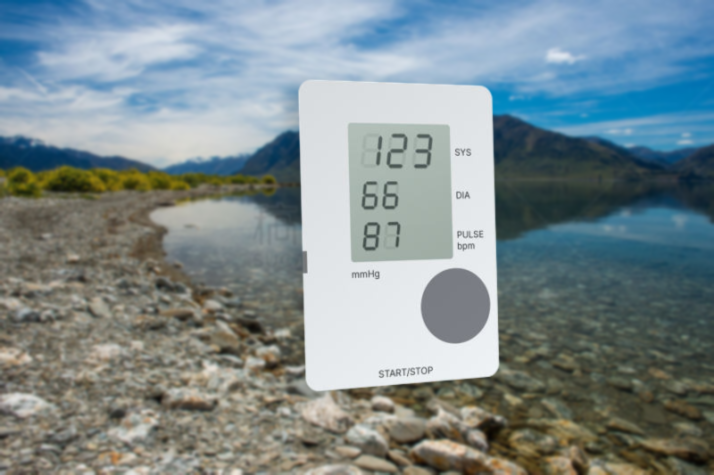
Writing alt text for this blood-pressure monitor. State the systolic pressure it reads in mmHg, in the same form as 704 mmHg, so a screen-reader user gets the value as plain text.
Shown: 123 mmHg
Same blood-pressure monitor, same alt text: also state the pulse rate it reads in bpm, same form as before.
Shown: 87 bpm
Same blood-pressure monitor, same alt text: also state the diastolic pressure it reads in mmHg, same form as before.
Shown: 66 mmHg
